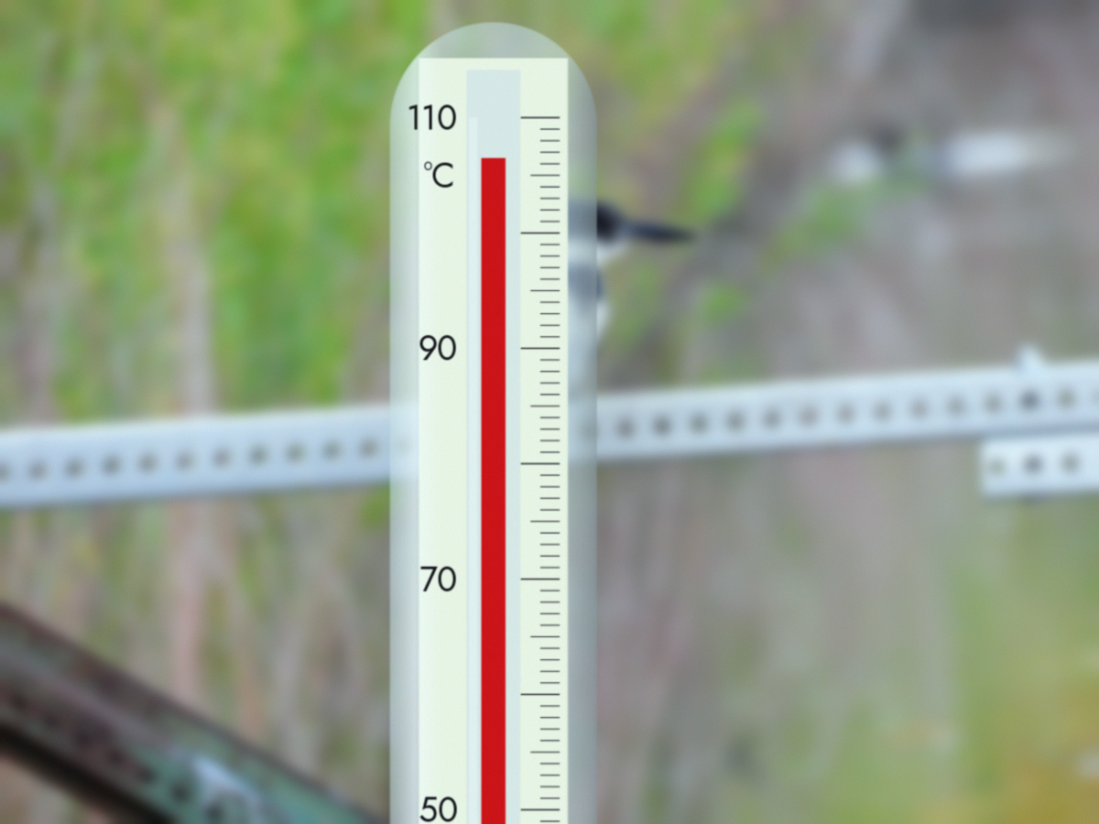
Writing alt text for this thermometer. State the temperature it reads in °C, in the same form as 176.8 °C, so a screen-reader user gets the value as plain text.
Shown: 106.5 °C
